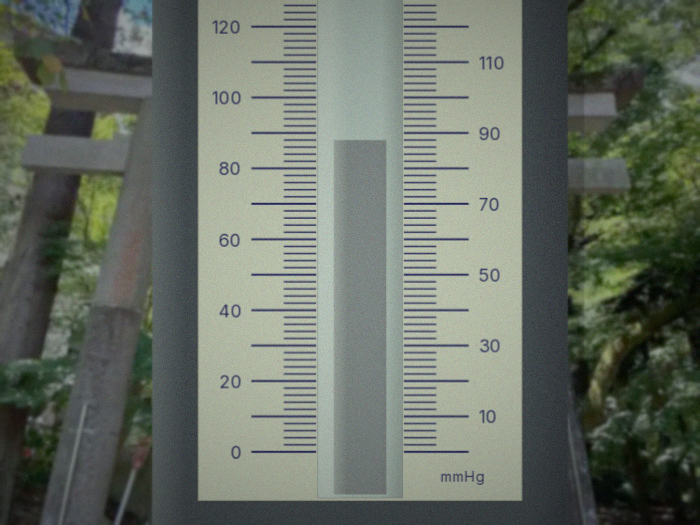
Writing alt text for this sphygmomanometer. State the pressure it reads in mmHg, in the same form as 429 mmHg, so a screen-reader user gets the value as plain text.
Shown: 88 mmHg
